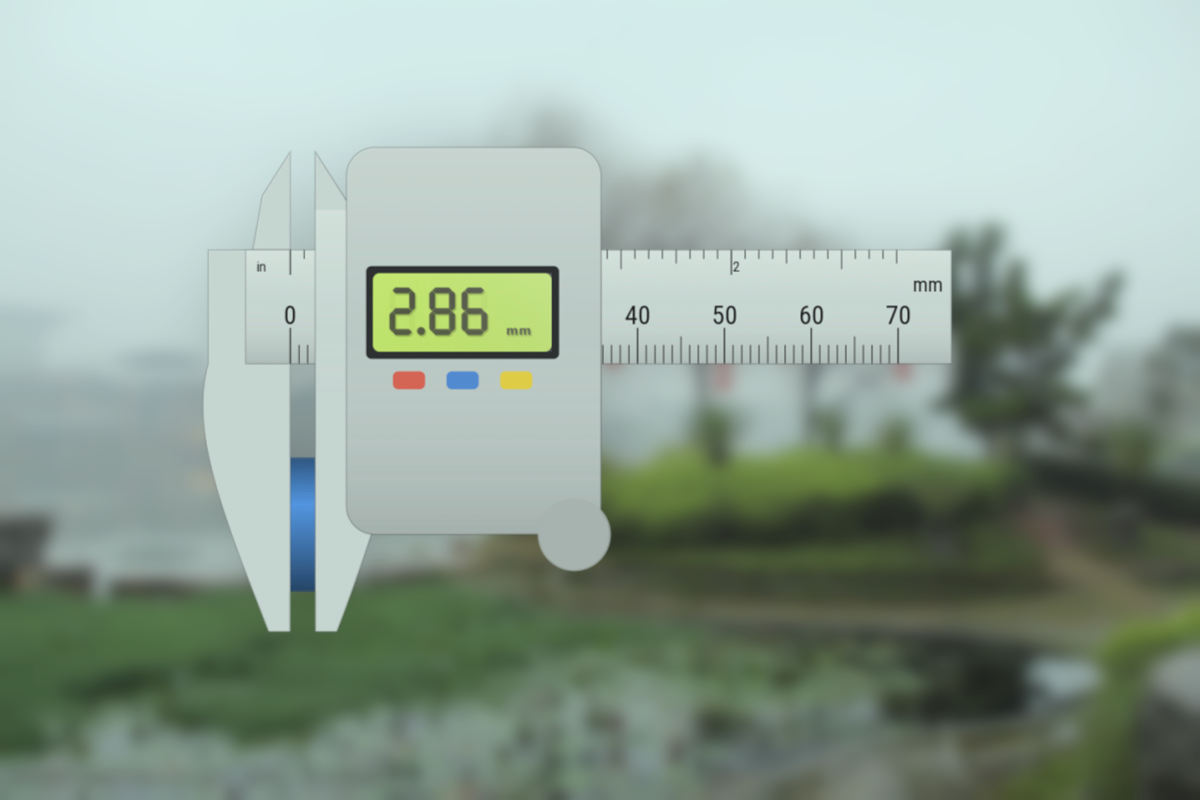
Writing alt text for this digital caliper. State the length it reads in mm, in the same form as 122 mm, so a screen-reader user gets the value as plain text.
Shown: 2.86 mm
